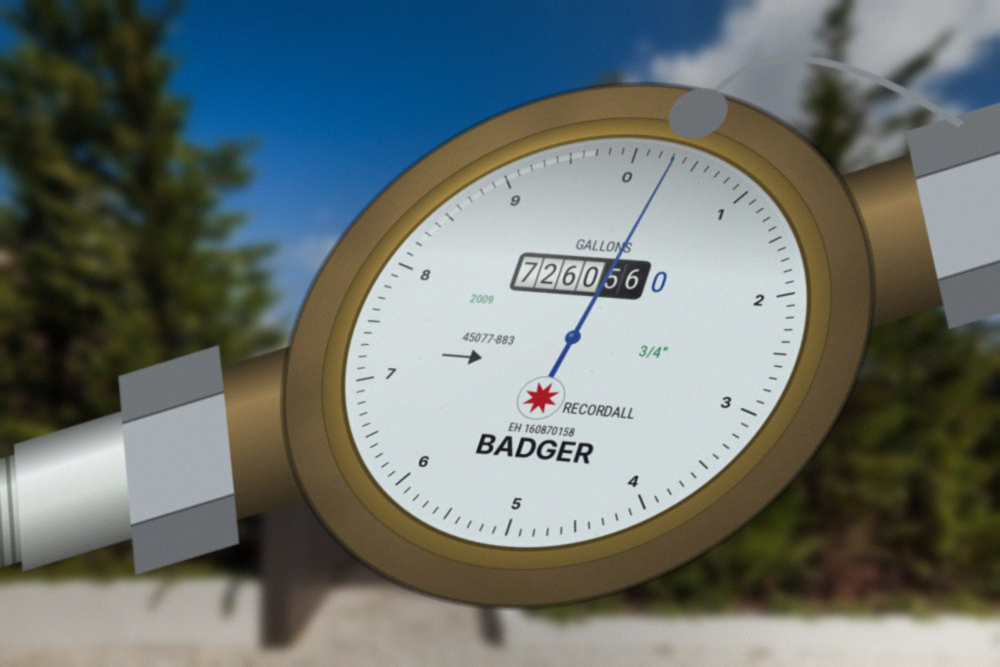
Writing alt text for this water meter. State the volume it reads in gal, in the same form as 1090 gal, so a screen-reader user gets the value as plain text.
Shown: 7260560.3 gal
